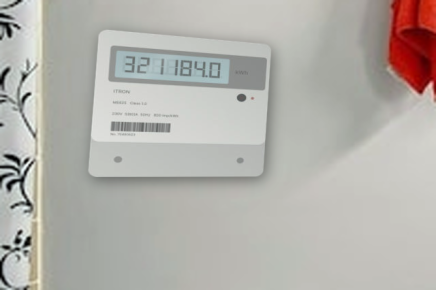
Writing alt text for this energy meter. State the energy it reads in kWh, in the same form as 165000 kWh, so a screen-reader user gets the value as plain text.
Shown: 321184.0 kWh
